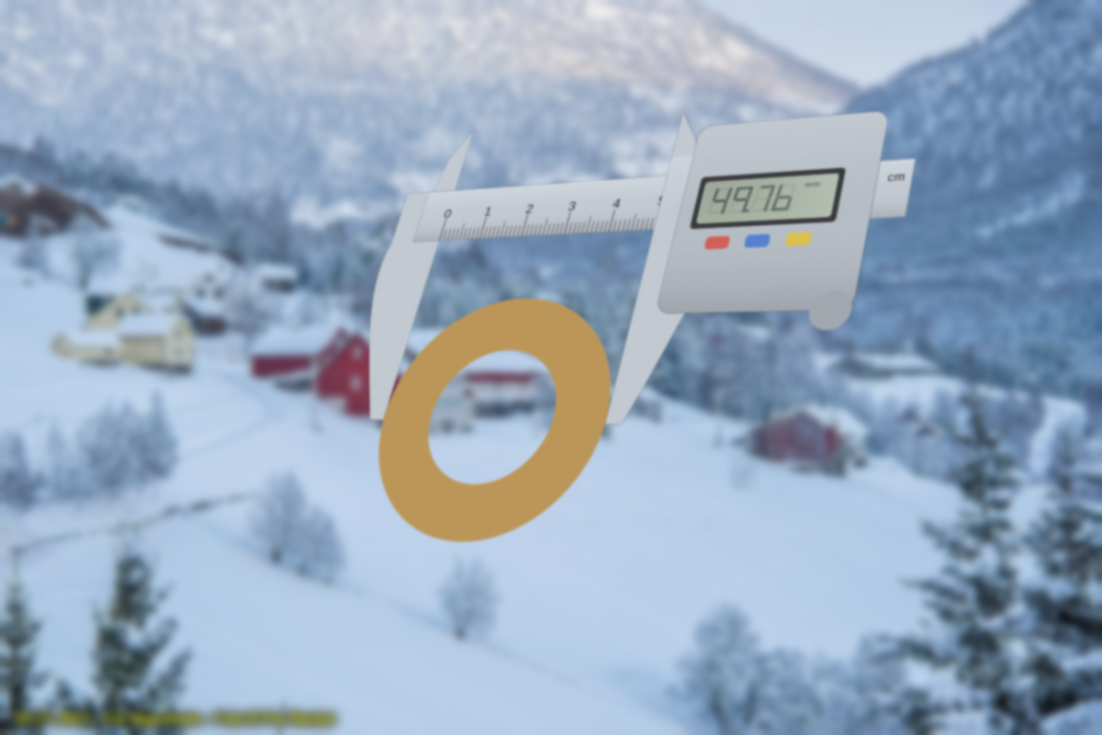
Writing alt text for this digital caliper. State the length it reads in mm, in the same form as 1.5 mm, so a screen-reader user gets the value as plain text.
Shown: 49.76 mm
